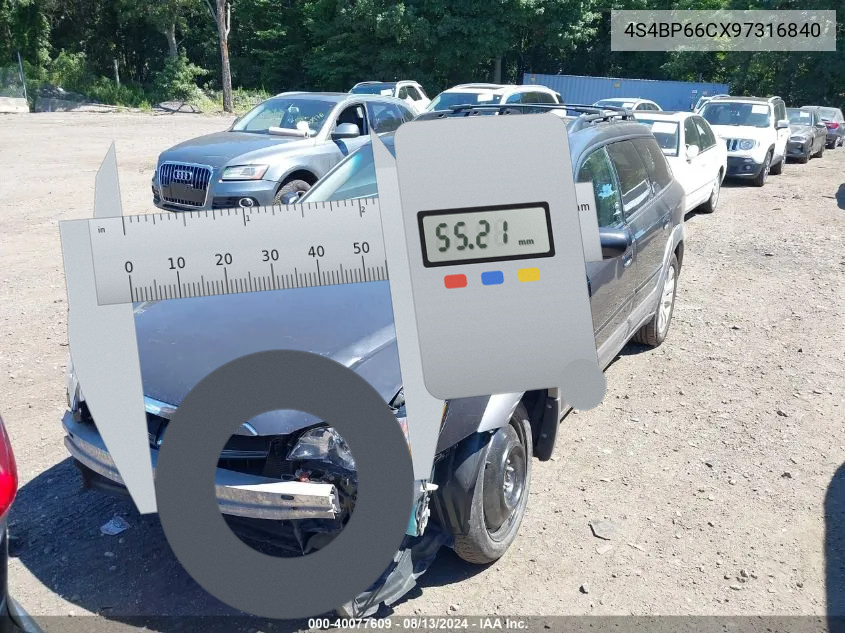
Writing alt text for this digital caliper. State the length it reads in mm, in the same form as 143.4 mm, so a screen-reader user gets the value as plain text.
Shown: 55.21 mm
